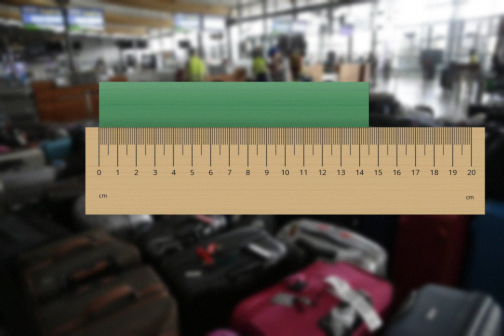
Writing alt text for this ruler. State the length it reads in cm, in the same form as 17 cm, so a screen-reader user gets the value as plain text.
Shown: 14.5 cm
